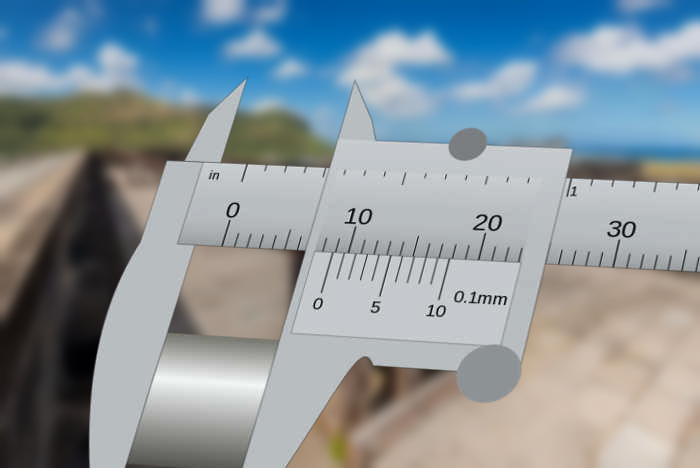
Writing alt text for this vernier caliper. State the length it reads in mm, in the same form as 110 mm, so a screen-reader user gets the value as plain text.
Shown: 8.8 mm
